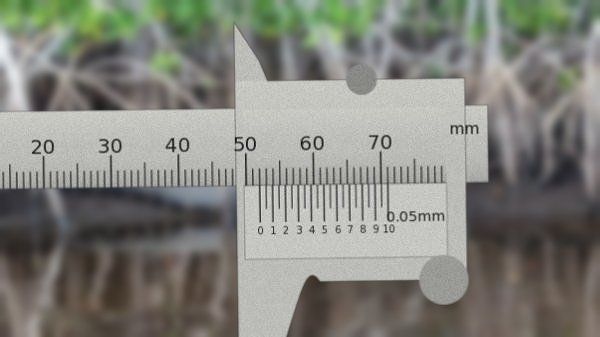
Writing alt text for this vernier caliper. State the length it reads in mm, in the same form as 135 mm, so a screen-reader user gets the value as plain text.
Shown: 52.0 mm
